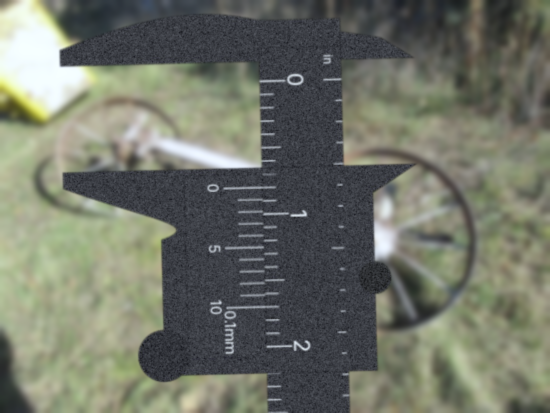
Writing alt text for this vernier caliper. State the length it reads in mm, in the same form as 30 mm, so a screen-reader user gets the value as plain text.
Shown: 8.0 mm
